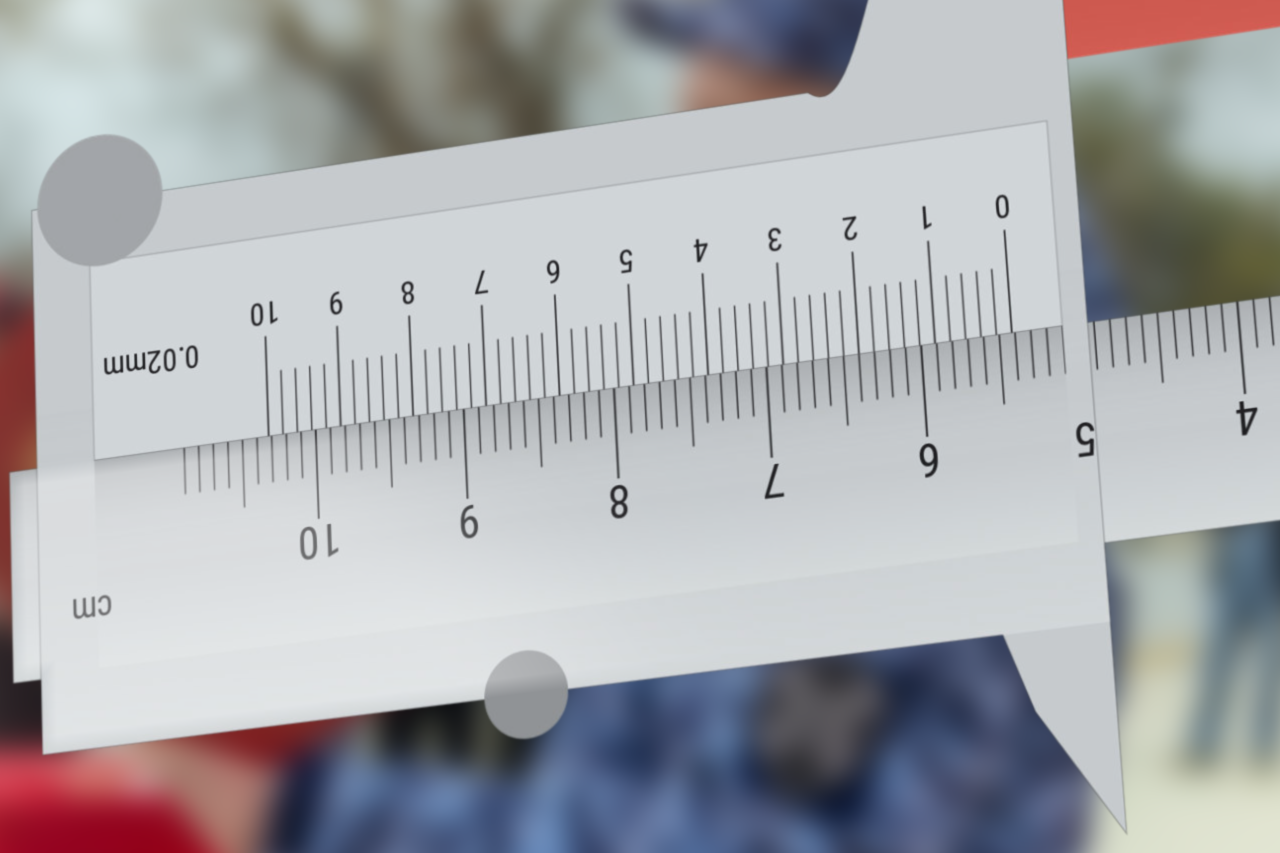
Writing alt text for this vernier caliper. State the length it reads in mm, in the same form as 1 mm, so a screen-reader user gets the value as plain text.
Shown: 54.2 mm
